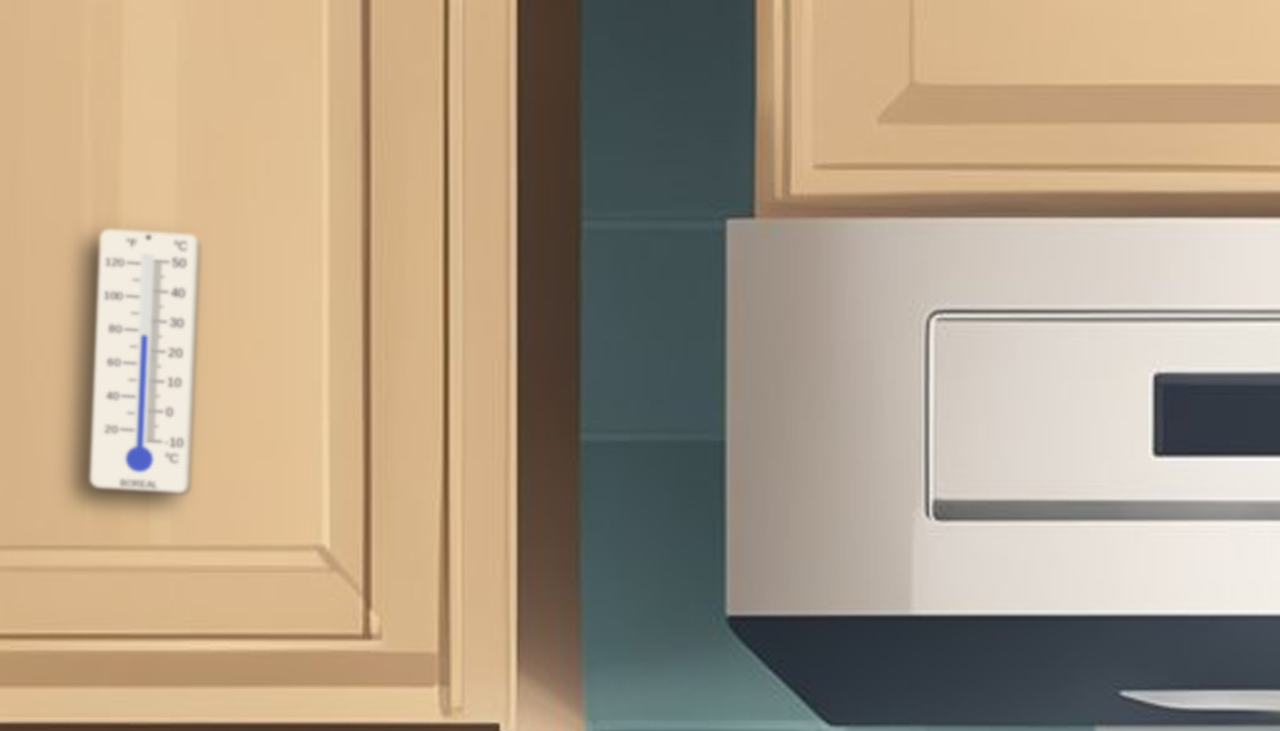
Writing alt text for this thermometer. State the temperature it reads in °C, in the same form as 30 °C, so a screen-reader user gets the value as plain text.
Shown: 25 °C
